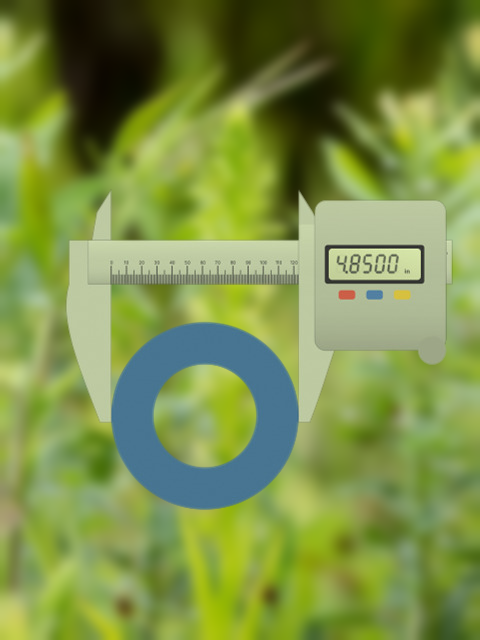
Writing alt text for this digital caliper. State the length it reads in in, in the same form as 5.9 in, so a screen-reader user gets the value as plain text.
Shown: 4.8500 in
